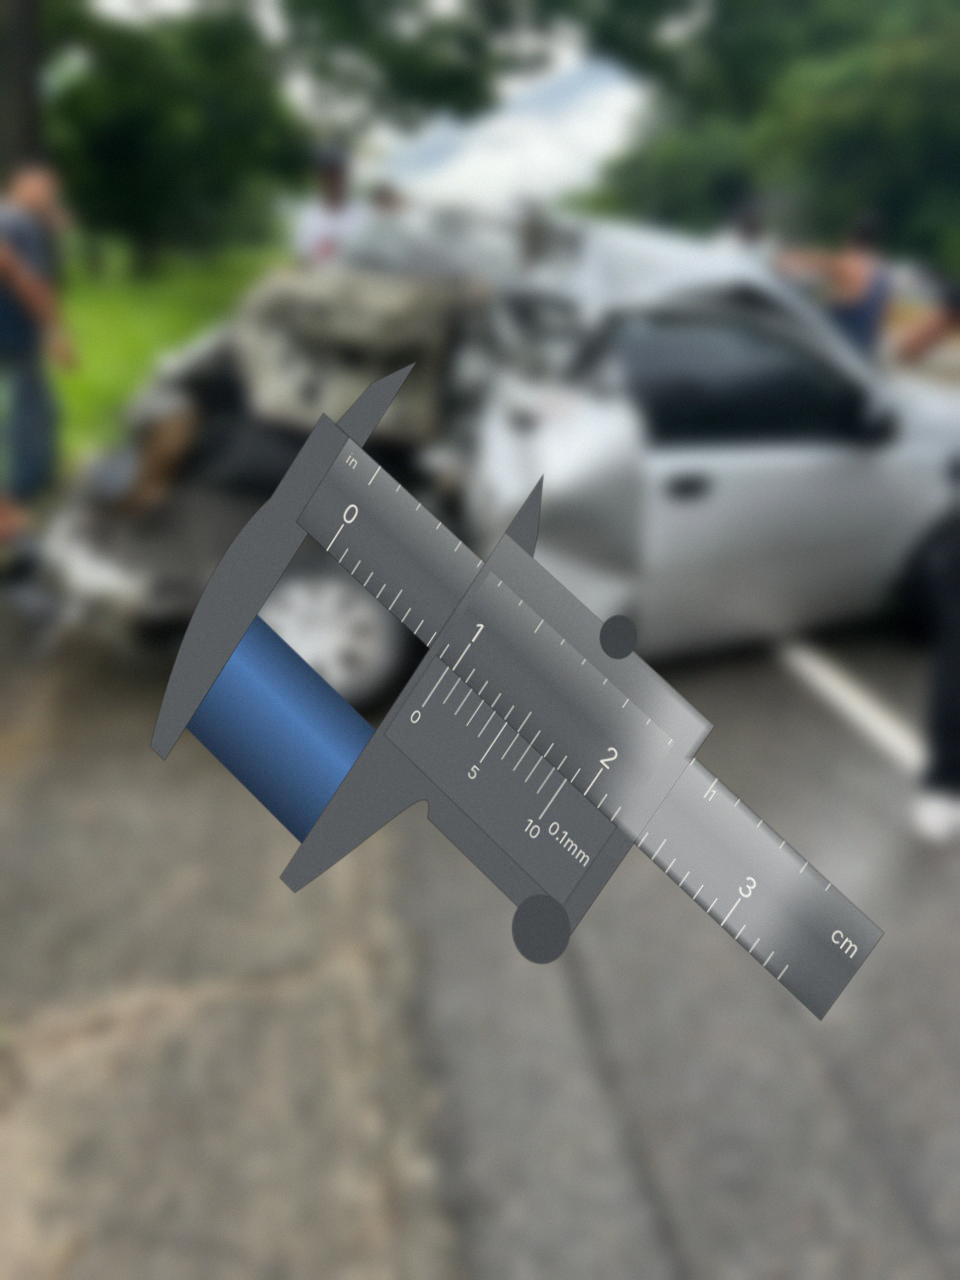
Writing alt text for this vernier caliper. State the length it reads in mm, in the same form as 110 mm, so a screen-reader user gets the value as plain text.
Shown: 9.7 mm
